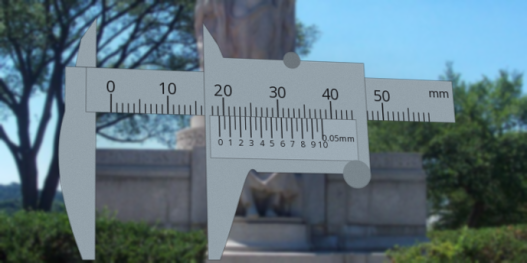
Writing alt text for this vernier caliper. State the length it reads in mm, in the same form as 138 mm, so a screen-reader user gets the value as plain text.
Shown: 19.2 mm
